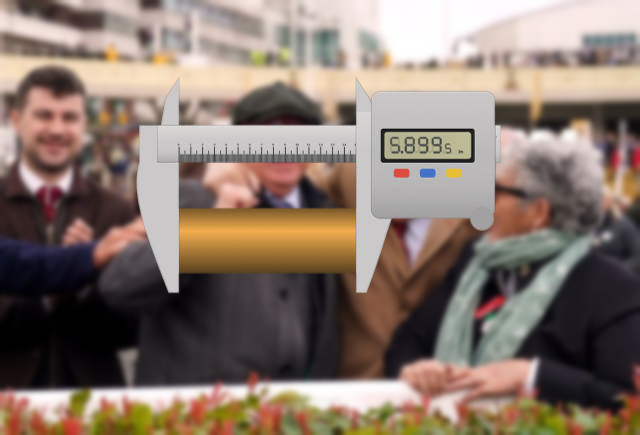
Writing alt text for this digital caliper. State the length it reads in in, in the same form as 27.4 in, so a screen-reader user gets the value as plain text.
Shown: 5.8995 in
